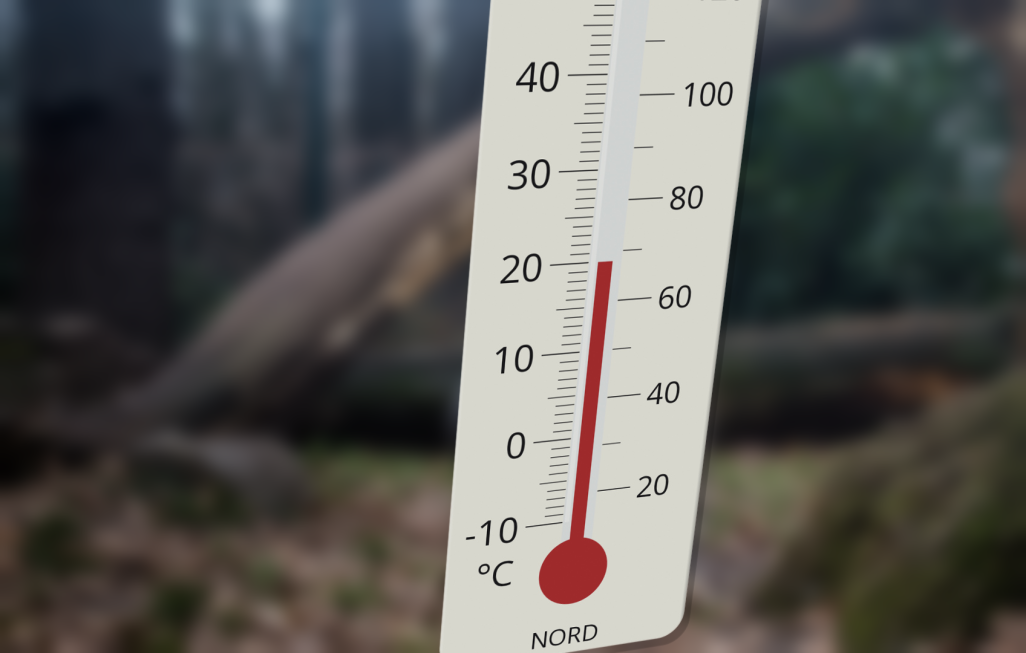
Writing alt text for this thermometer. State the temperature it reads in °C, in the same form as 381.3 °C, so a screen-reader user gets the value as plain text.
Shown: 20 °C
